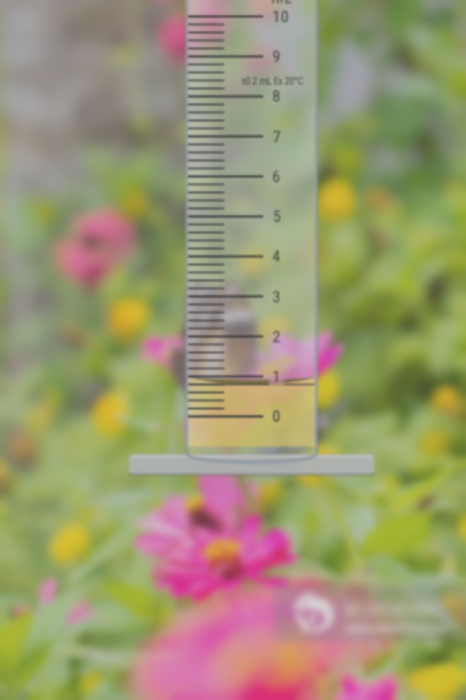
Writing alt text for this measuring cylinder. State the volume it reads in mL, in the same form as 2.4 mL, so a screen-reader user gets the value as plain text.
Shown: 0.8 mL
